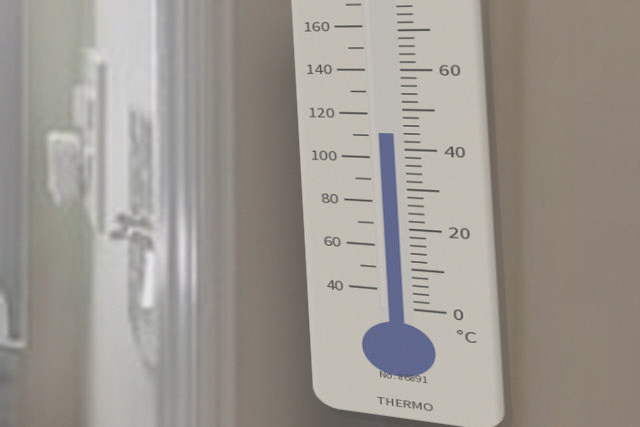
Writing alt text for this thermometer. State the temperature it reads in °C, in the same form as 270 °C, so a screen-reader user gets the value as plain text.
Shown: 44 °C
